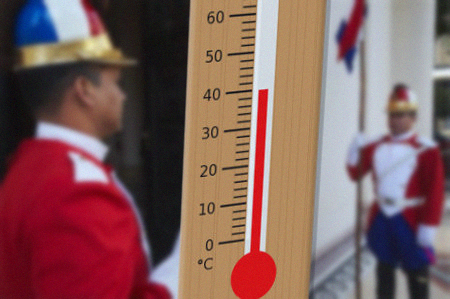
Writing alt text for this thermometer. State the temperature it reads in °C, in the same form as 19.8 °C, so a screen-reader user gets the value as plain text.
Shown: 40 °C
